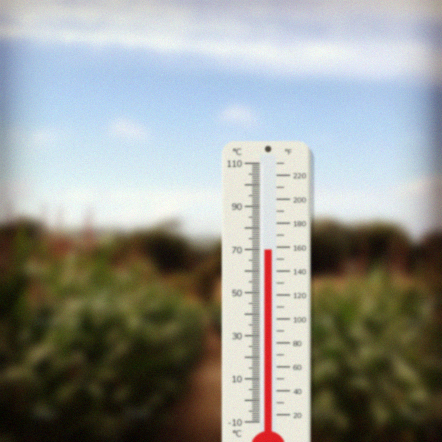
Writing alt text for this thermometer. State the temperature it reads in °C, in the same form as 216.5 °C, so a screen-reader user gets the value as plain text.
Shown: 70 °C
